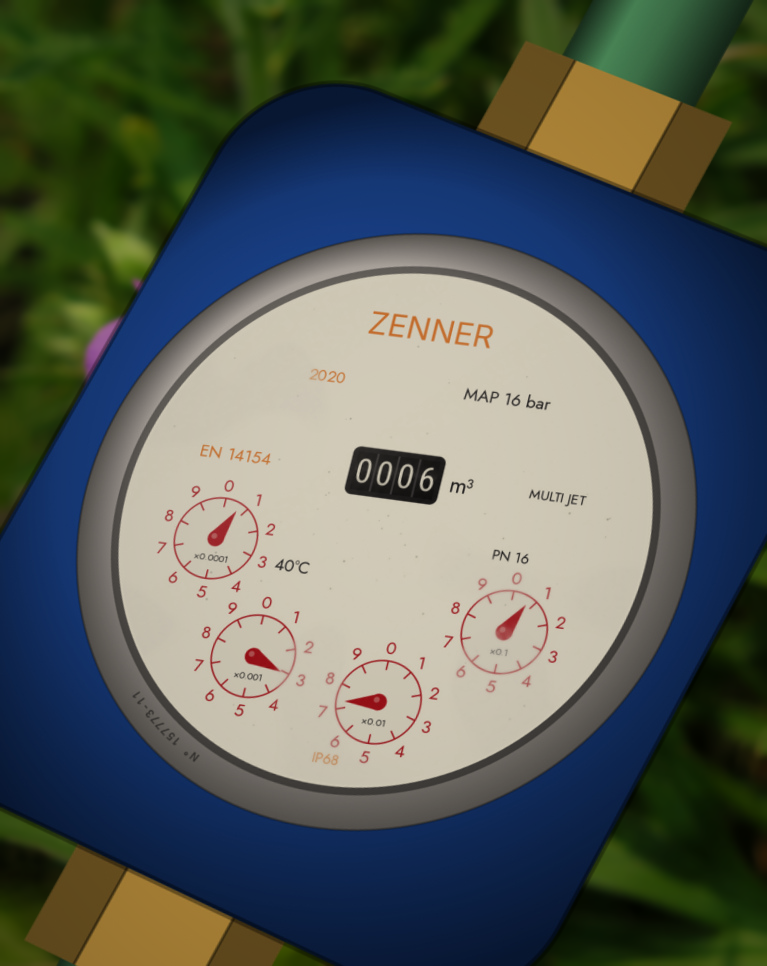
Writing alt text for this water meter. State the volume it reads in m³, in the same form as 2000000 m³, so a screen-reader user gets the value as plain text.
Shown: 6.0730 m³
